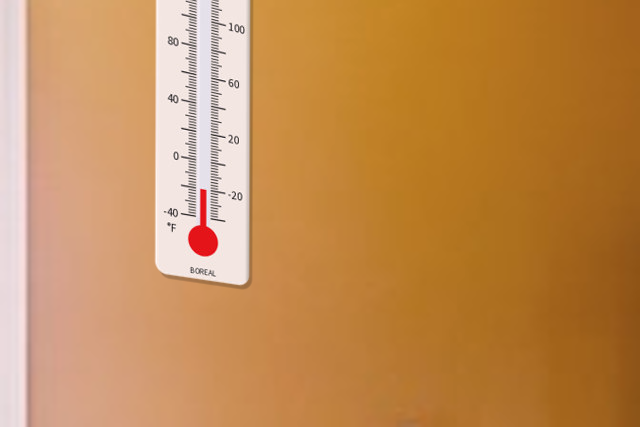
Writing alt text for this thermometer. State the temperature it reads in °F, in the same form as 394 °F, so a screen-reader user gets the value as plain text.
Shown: -20 °F
